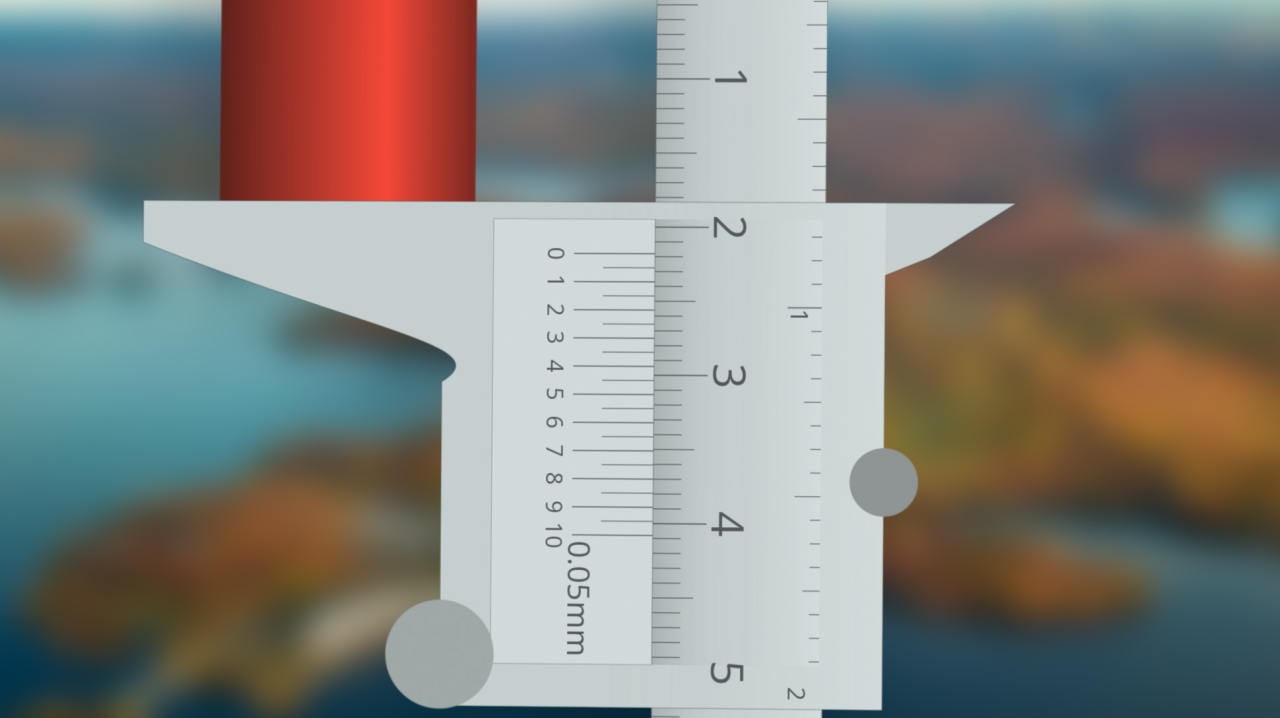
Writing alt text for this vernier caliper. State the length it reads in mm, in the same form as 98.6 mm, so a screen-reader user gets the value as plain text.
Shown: 21.8 mm
